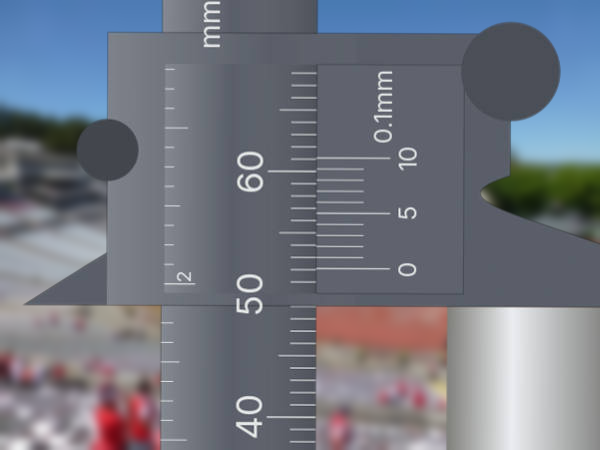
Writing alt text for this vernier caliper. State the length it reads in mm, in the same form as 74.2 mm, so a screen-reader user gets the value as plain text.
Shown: 52.1 mm
